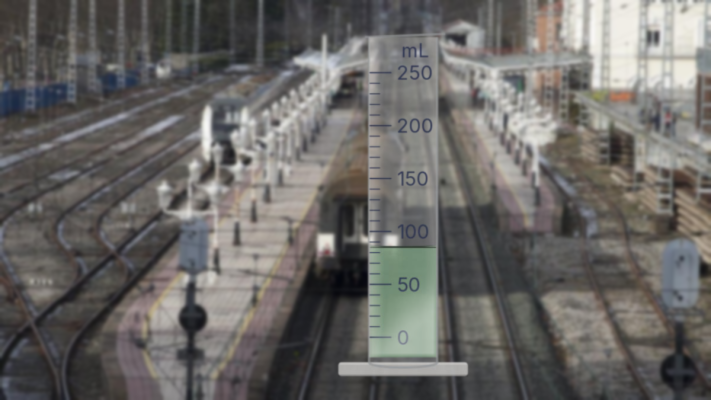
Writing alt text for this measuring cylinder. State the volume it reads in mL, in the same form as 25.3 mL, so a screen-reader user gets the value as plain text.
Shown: 85 mL
